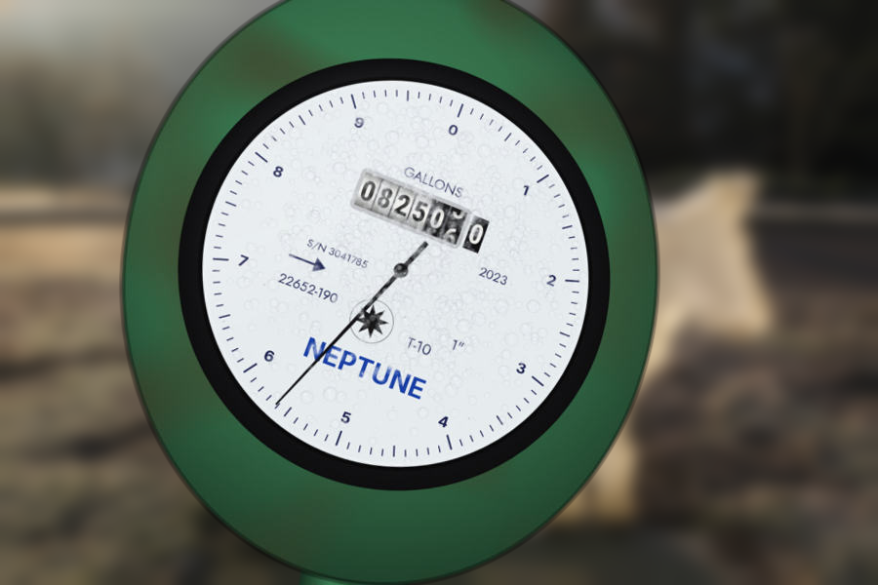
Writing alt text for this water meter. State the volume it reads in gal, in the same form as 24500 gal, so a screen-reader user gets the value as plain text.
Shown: 825055.6 gal
